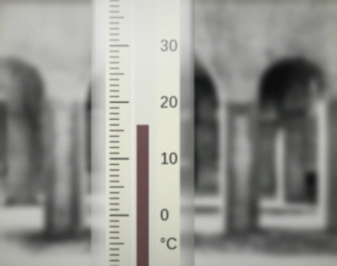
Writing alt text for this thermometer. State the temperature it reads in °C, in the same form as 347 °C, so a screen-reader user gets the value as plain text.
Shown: 16 °C
